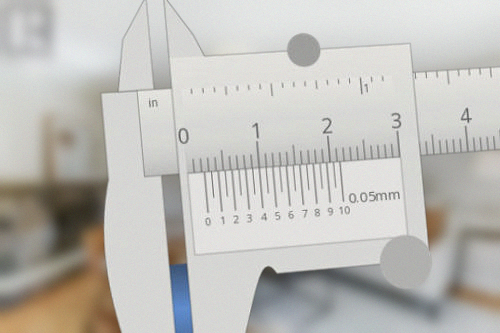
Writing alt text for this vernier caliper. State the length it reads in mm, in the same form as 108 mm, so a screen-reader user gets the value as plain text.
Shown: 2.4 mm
